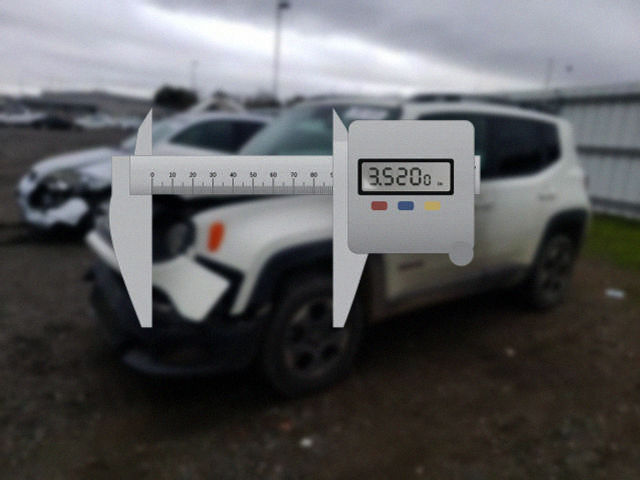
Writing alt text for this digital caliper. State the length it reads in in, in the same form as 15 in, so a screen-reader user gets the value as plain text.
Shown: 3.5200 in
